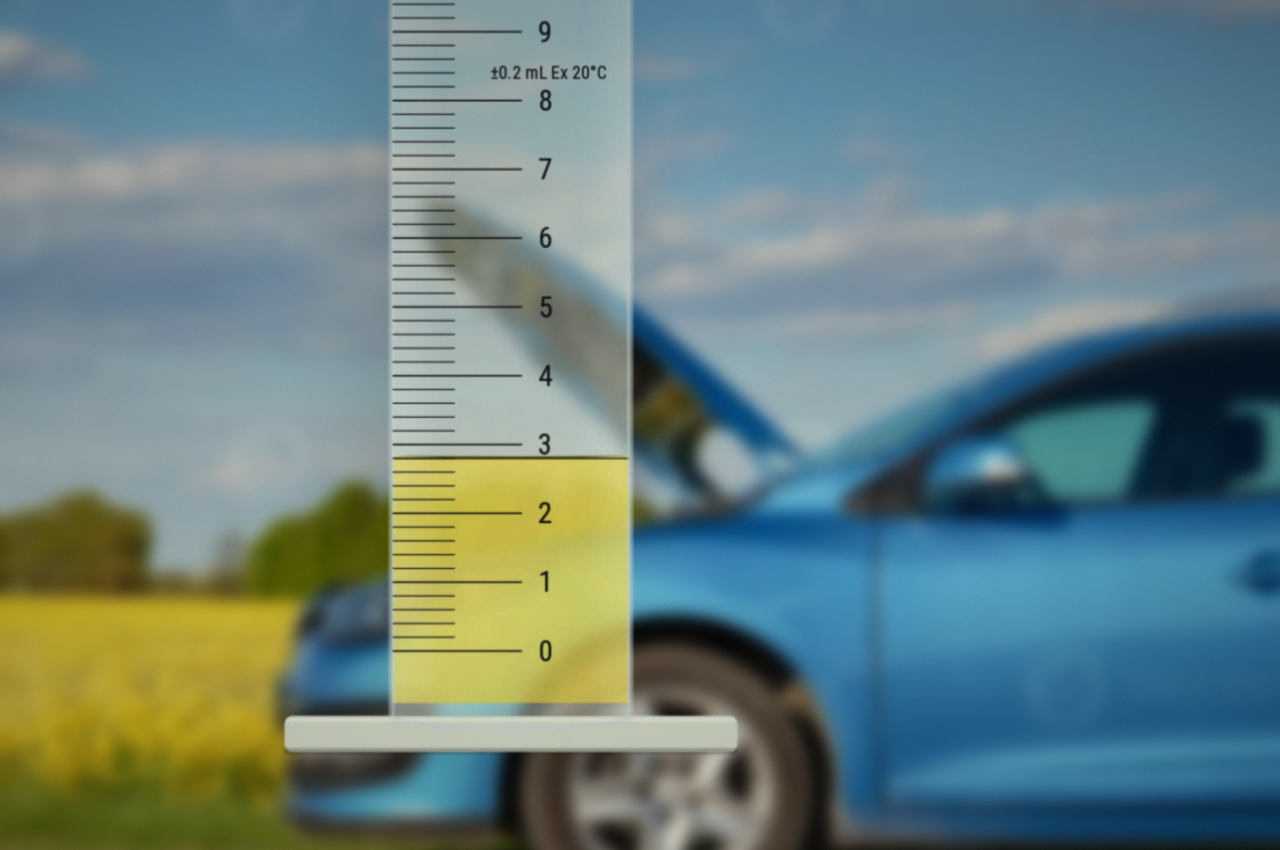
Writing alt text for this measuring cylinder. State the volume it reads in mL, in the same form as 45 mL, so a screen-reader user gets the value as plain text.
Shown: 2.8 mL
